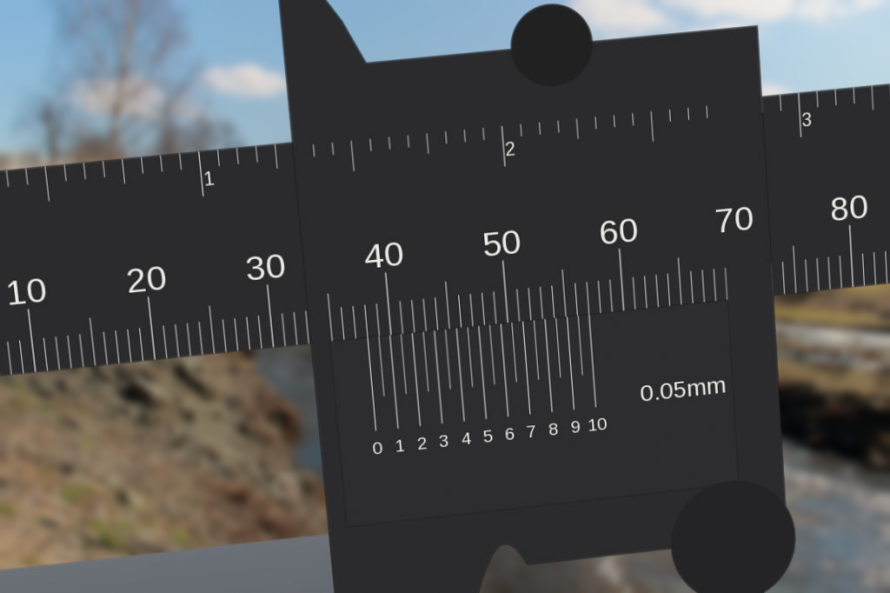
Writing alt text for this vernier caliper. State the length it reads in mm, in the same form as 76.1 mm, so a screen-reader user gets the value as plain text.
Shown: 38.0 mm
